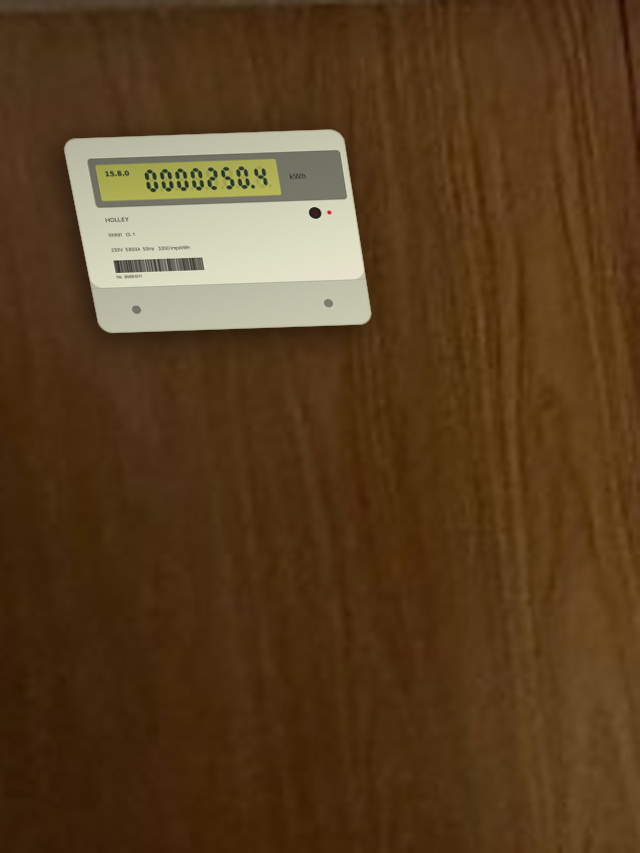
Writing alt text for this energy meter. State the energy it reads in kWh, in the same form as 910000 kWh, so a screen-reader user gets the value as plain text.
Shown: 250.4 kWh
